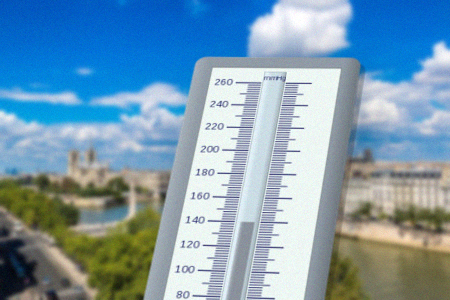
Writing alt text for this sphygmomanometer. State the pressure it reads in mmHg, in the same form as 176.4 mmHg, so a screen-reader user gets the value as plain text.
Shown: 140 mmHg
